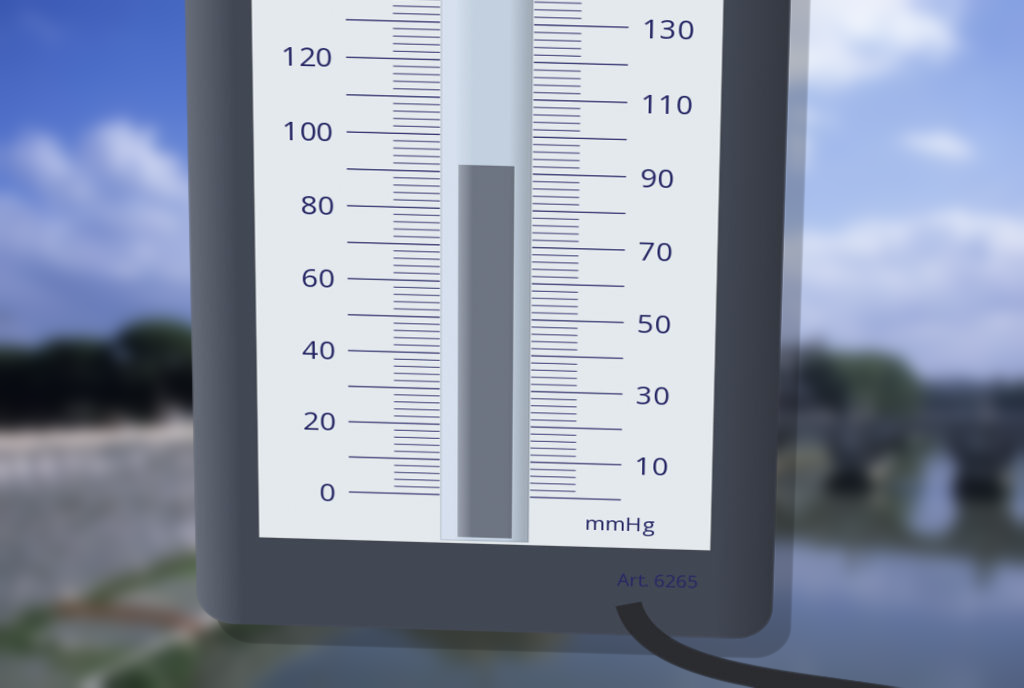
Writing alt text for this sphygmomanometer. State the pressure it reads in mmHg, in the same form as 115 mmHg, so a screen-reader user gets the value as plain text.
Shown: 92 mmHg
